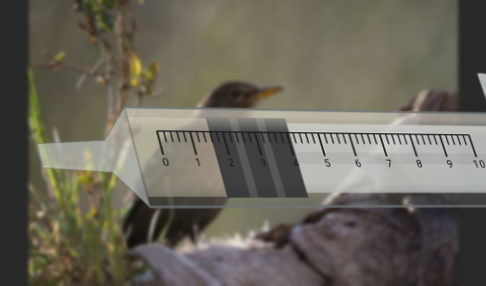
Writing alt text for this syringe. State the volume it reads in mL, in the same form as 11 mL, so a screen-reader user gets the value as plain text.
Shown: 1.6 mL
